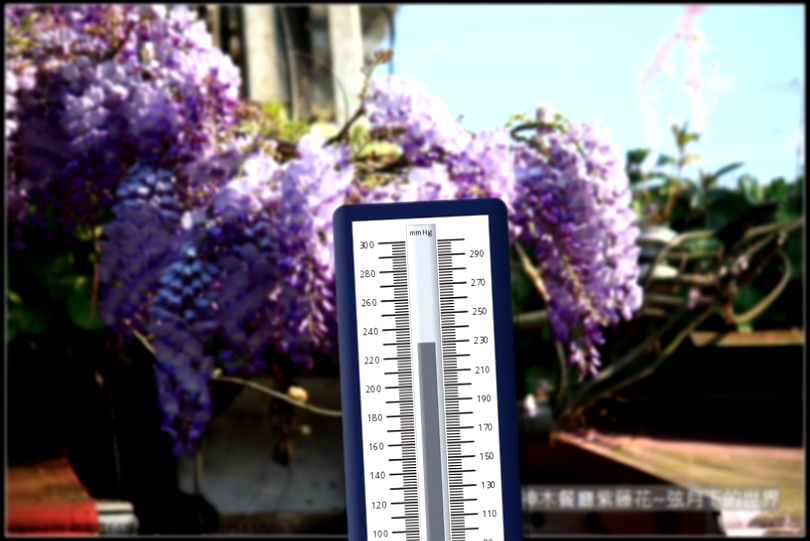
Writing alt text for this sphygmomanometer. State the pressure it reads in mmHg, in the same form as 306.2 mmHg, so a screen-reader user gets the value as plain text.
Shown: 230 mmHg
